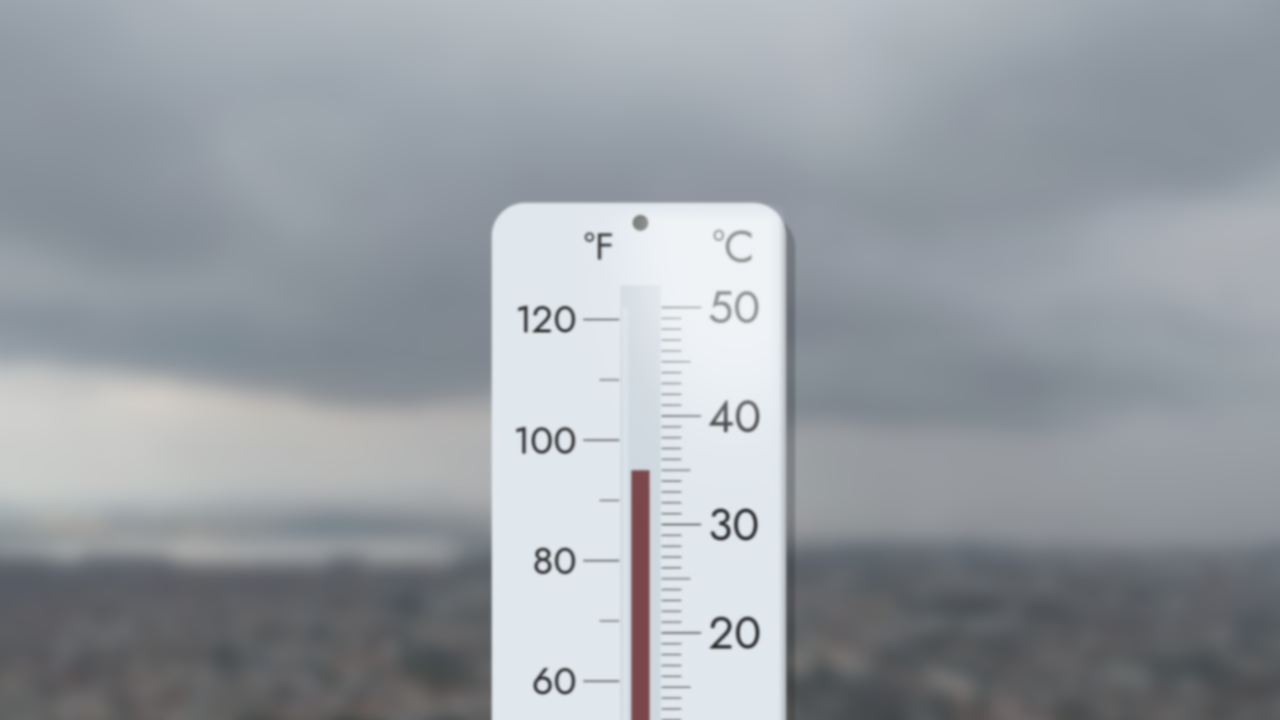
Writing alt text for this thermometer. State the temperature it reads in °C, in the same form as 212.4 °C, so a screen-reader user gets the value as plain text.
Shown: 35 °C
